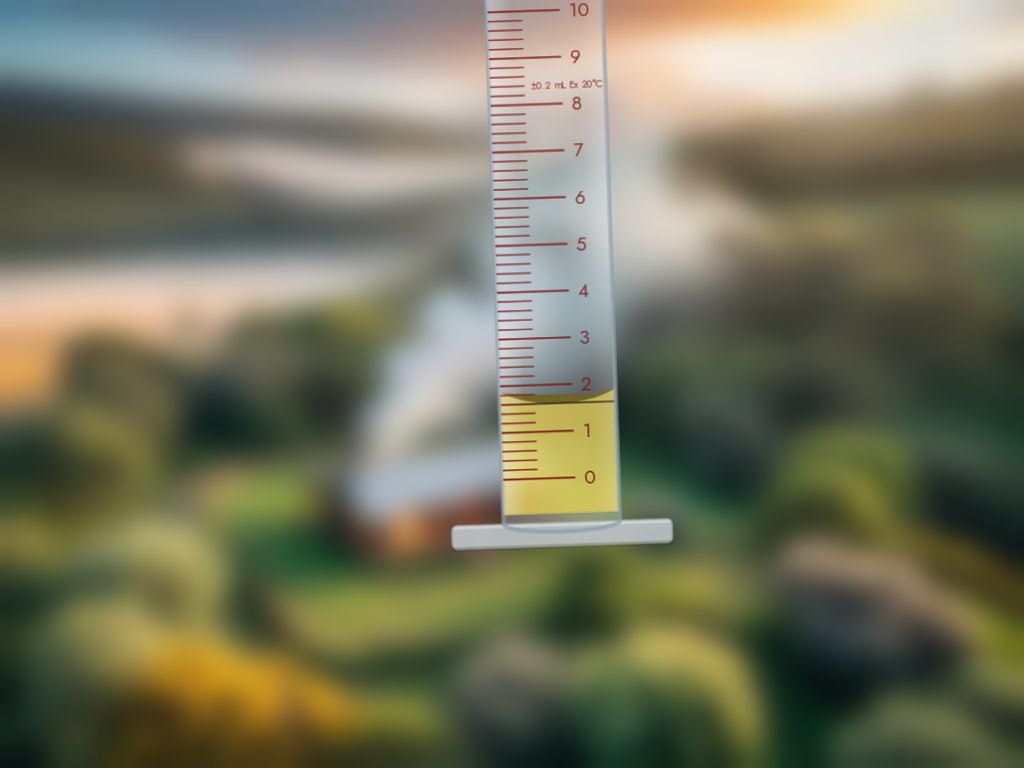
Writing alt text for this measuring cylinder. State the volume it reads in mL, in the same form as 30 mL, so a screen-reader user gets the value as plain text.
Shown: 1.6 mL
